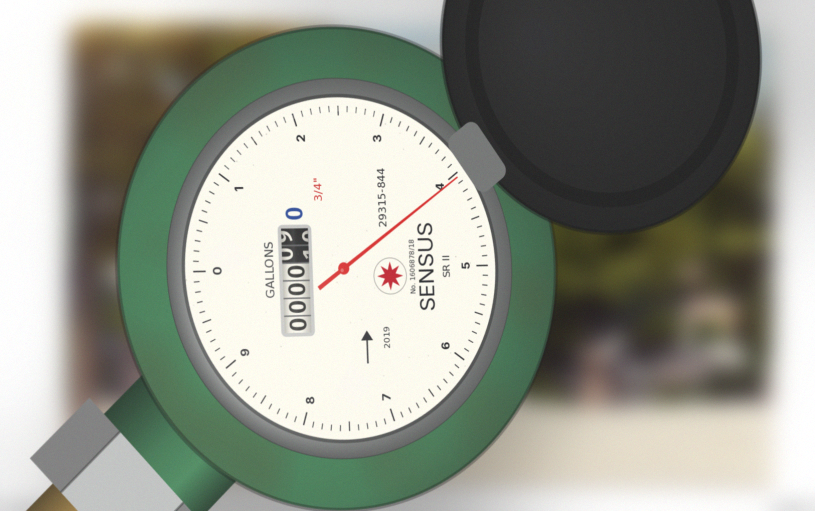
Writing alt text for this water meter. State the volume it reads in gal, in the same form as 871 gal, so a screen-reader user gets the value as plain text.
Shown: 94.0 gal
